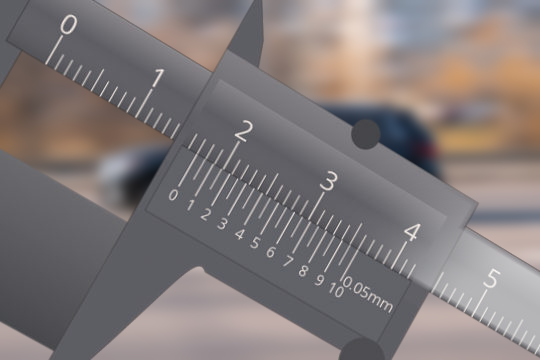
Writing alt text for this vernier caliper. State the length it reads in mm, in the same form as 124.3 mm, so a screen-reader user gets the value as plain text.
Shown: 17.0 mm
